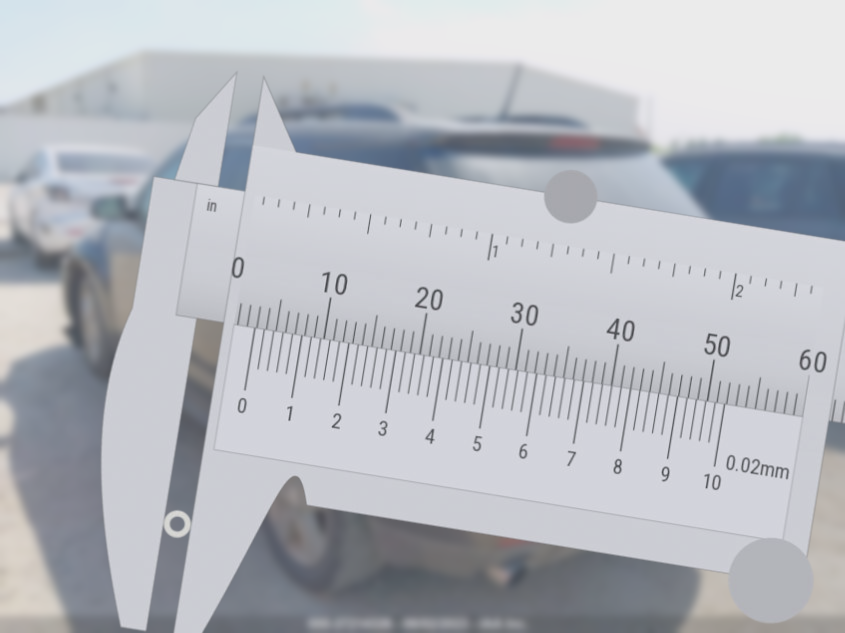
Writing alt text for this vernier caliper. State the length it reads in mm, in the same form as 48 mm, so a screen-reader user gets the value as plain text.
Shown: 2.8 mm
